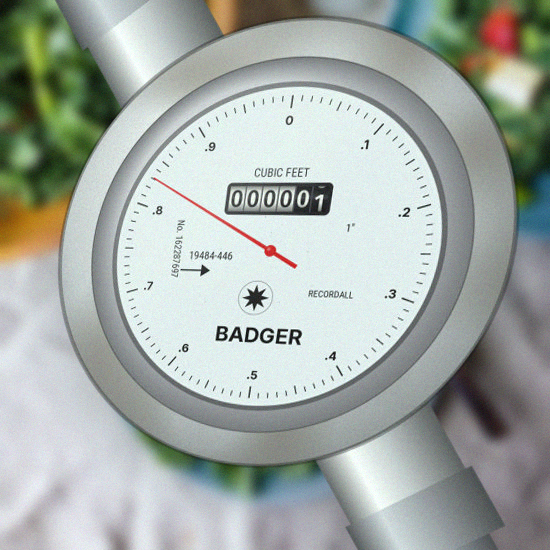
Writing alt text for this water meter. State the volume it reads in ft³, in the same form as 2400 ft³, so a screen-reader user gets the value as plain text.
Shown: 0.83 ft³
